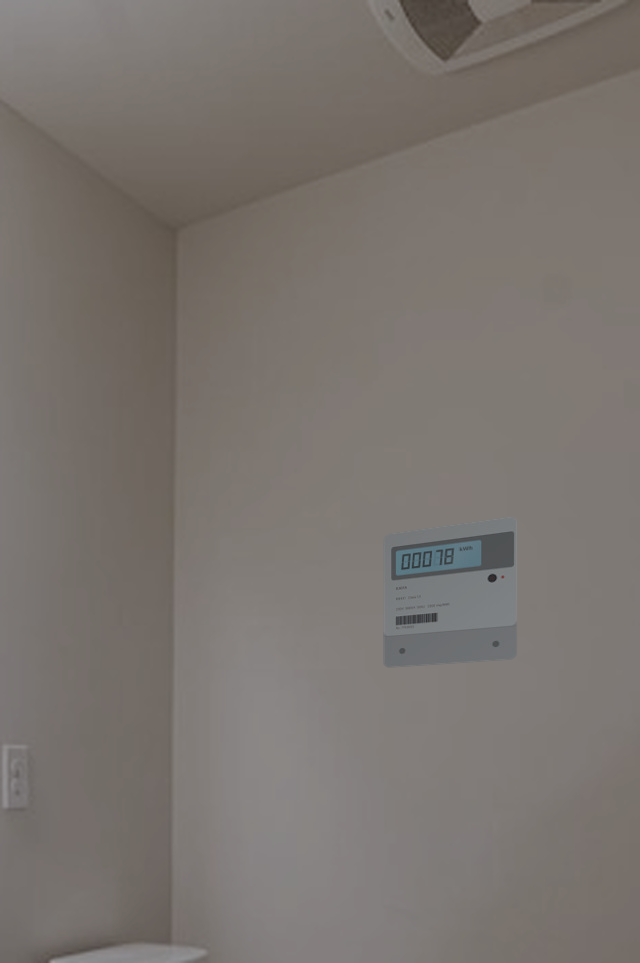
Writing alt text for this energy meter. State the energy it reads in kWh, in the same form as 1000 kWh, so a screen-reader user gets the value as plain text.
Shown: 78 kWh
